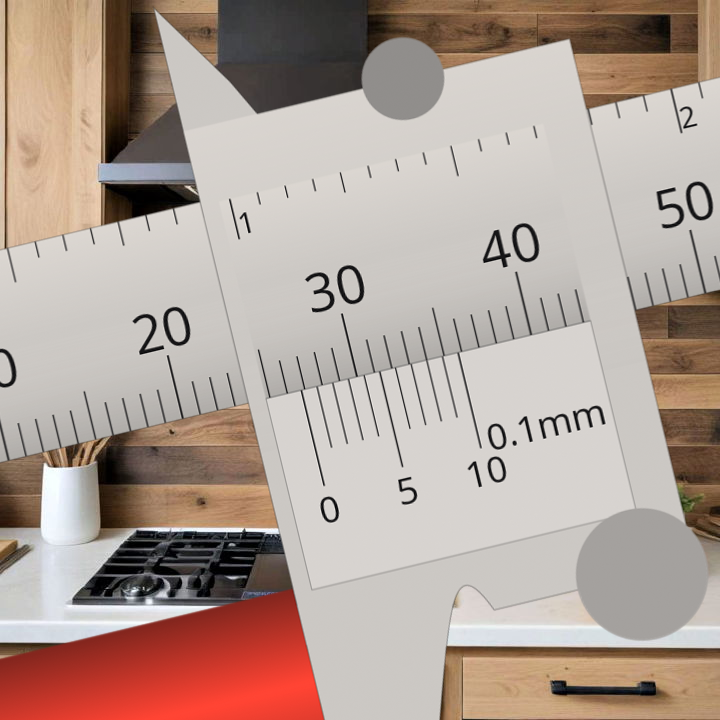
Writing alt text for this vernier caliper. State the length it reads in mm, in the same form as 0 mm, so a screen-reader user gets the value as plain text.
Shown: 26.8 mm
